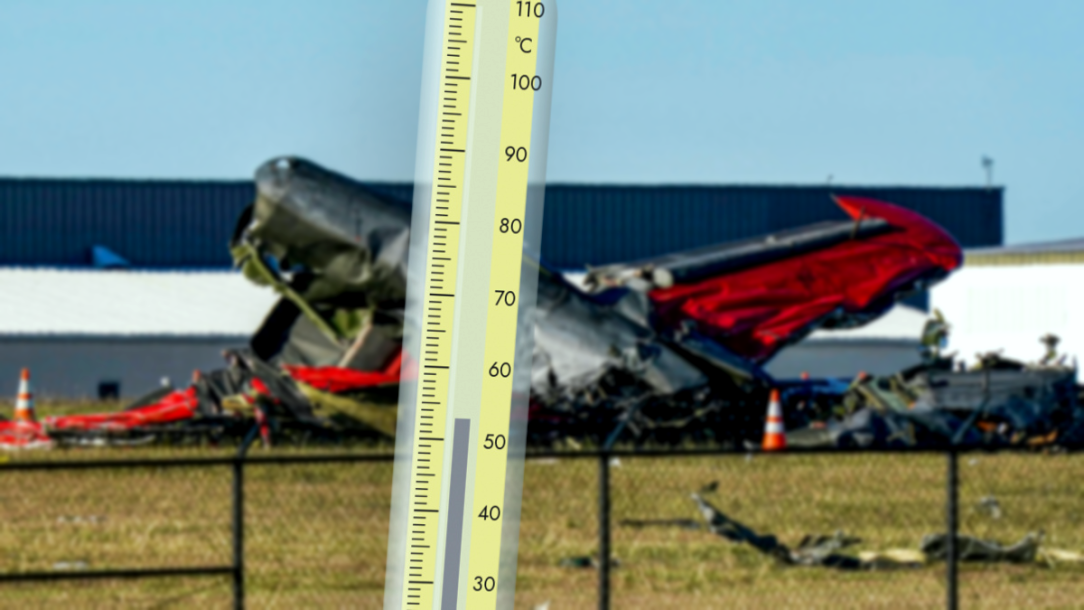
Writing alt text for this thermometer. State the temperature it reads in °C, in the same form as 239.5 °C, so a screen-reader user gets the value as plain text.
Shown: 53 °C
